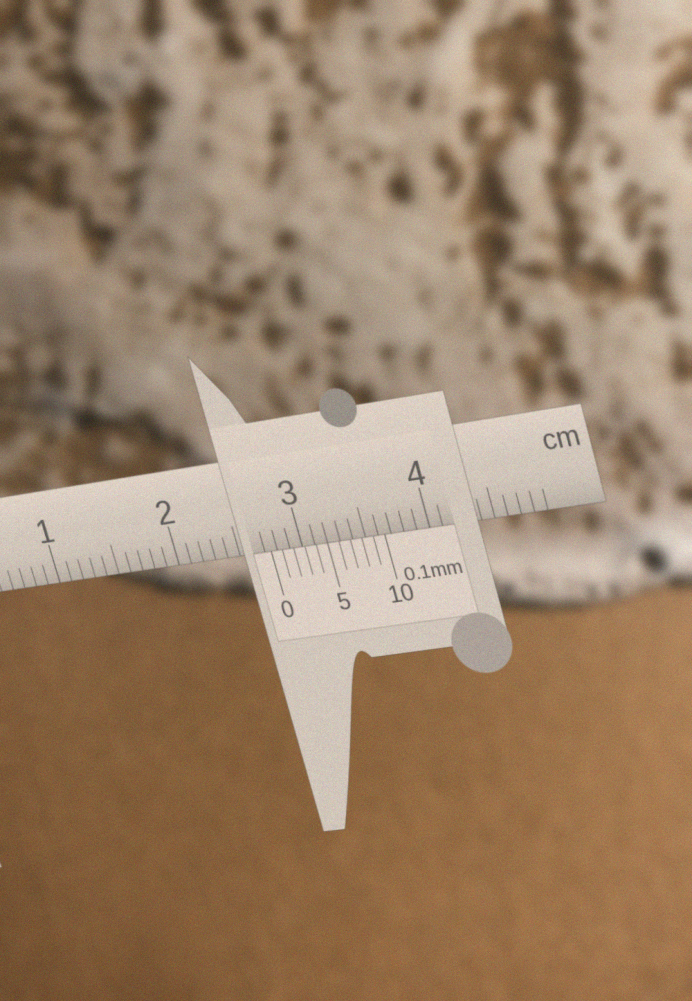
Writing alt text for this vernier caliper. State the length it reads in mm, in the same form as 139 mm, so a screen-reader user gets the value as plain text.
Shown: 27.5 mm
